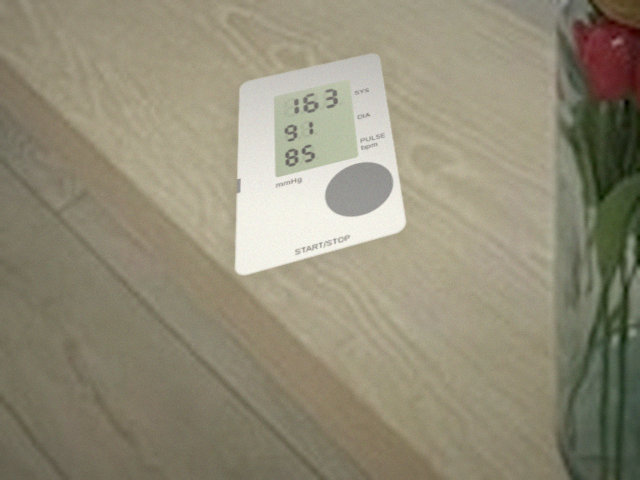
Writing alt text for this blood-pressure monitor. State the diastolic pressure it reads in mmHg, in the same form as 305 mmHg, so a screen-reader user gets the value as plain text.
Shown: 91 mmHg
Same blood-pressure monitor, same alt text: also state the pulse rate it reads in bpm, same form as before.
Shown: 85 bpm
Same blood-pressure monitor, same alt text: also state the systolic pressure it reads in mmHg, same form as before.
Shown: 163 mmHg
